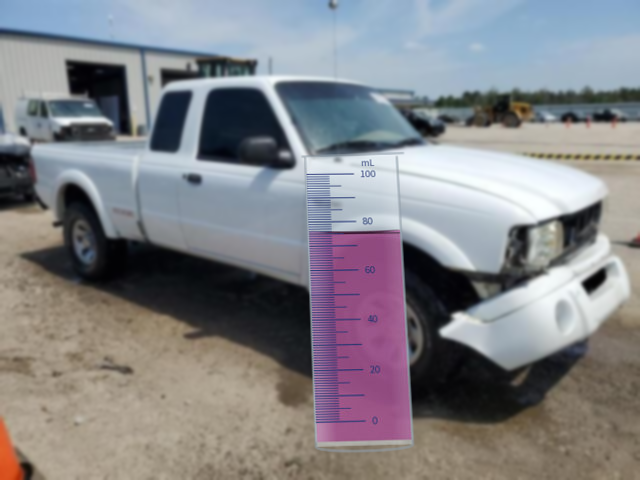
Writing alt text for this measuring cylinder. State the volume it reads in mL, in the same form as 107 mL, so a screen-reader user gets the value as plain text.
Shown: 75 mL
